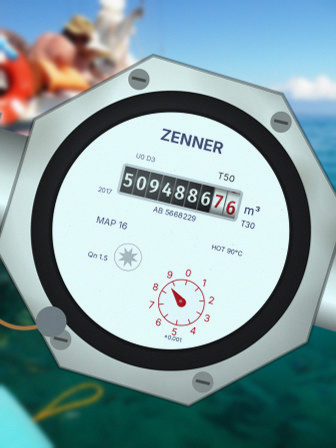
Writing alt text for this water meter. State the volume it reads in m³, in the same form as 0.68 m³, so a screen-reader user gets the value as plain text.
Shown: 5094886.758 m³
